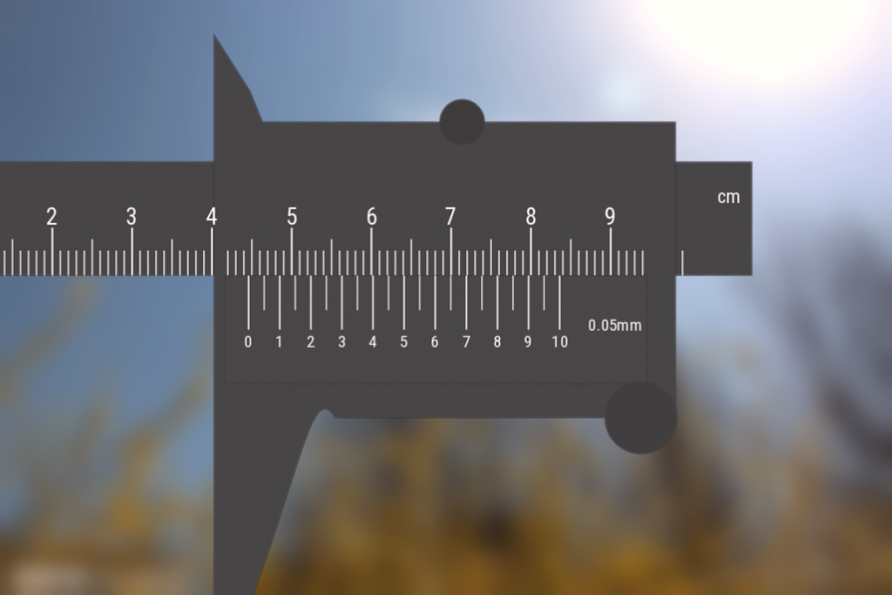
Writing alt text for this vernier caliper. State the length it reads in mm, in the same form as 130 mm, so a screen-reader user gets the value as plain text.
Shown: 44.6 mm
